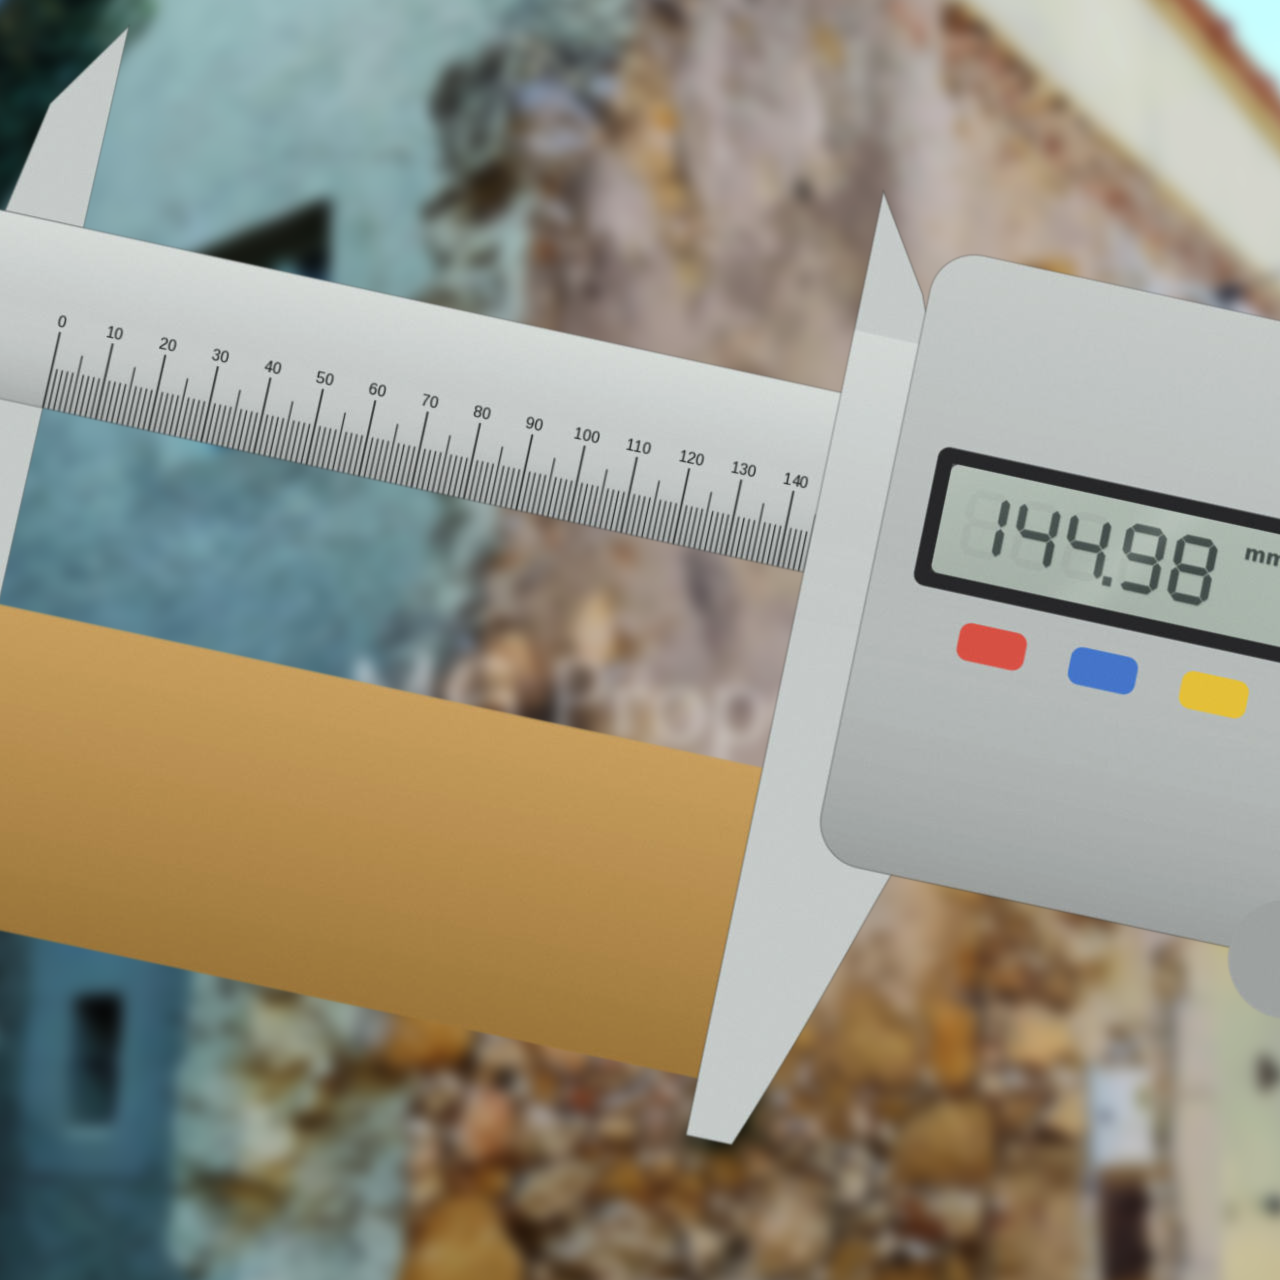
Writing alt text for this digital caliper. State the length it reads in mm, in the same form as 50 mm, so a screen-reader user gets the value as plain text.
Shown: 144.98 mm
